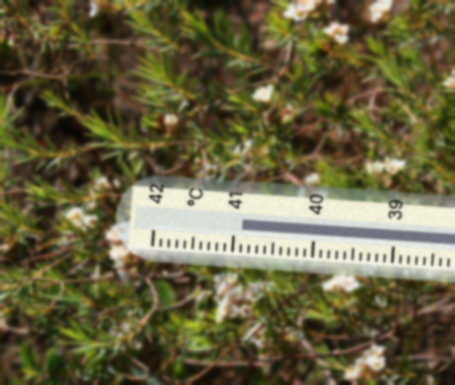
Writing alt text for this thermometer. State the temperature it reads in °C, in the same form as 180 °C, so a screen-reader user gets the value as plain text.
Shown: 40.9 °C
